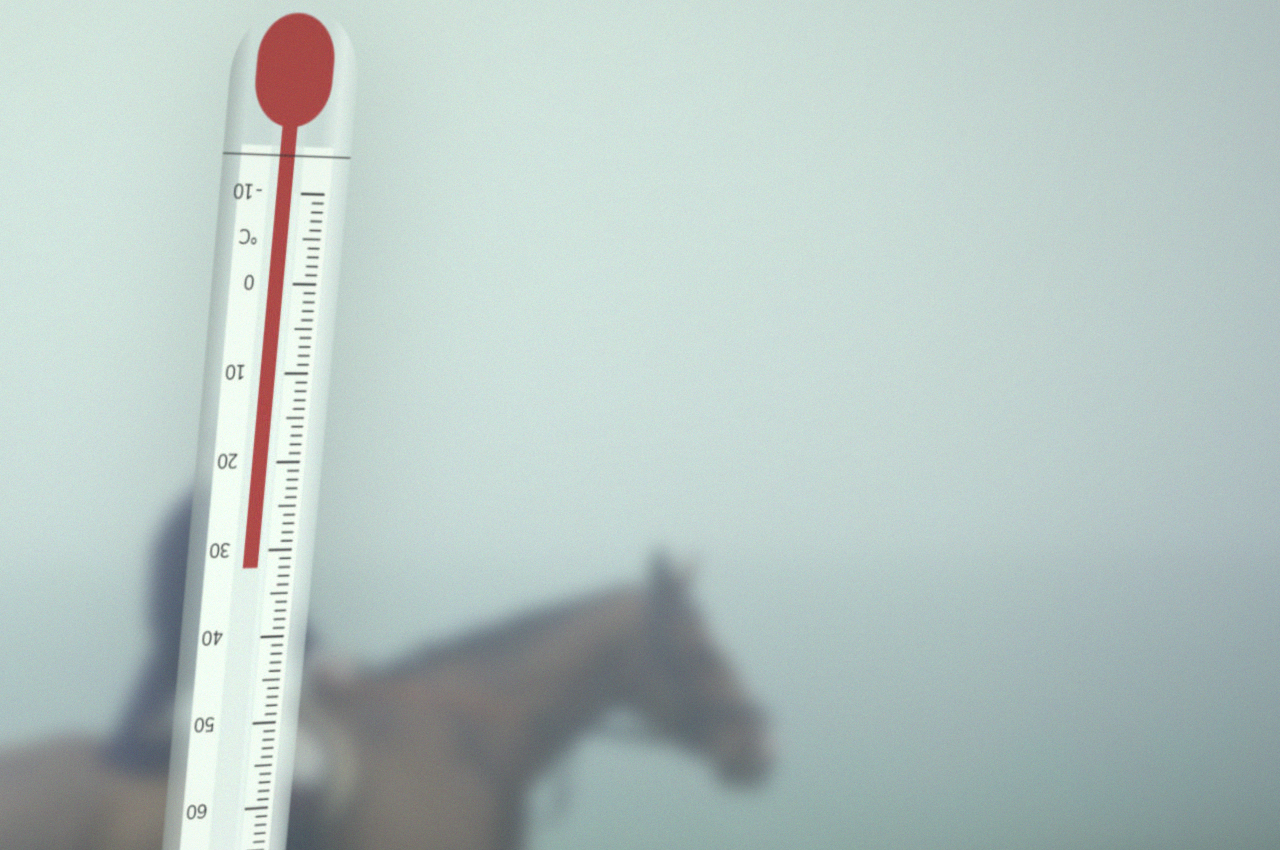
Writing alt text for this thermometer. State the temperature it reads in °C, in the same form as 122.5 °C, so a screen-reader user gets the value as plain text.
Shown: 32 °C
